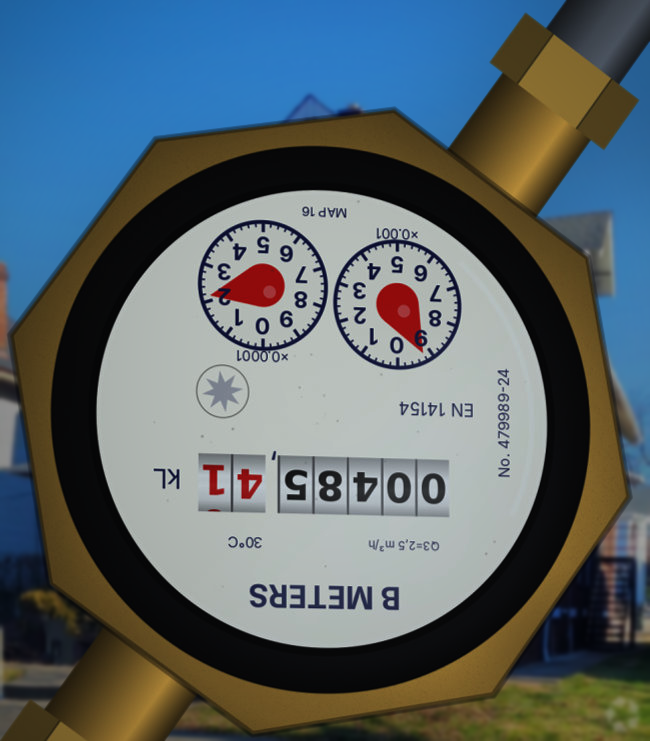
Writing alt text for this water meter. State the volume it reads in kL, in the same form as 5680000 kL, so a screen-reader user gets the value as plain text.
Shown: 485.4092 kL
